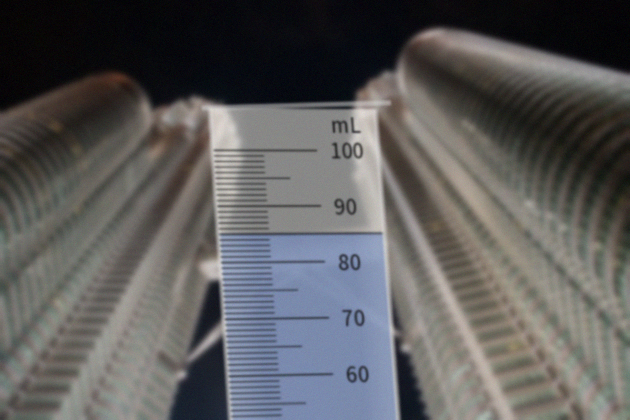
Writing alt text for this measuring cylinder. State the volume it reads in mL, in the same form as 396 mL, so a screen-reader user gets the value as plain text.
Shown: 85 mL
